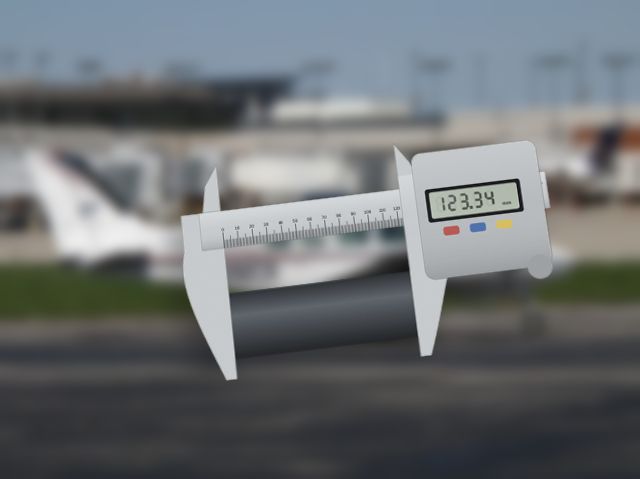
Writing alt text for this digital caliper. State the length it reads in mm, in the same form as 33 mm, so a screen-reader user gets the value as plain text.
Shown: 123.34 mm
